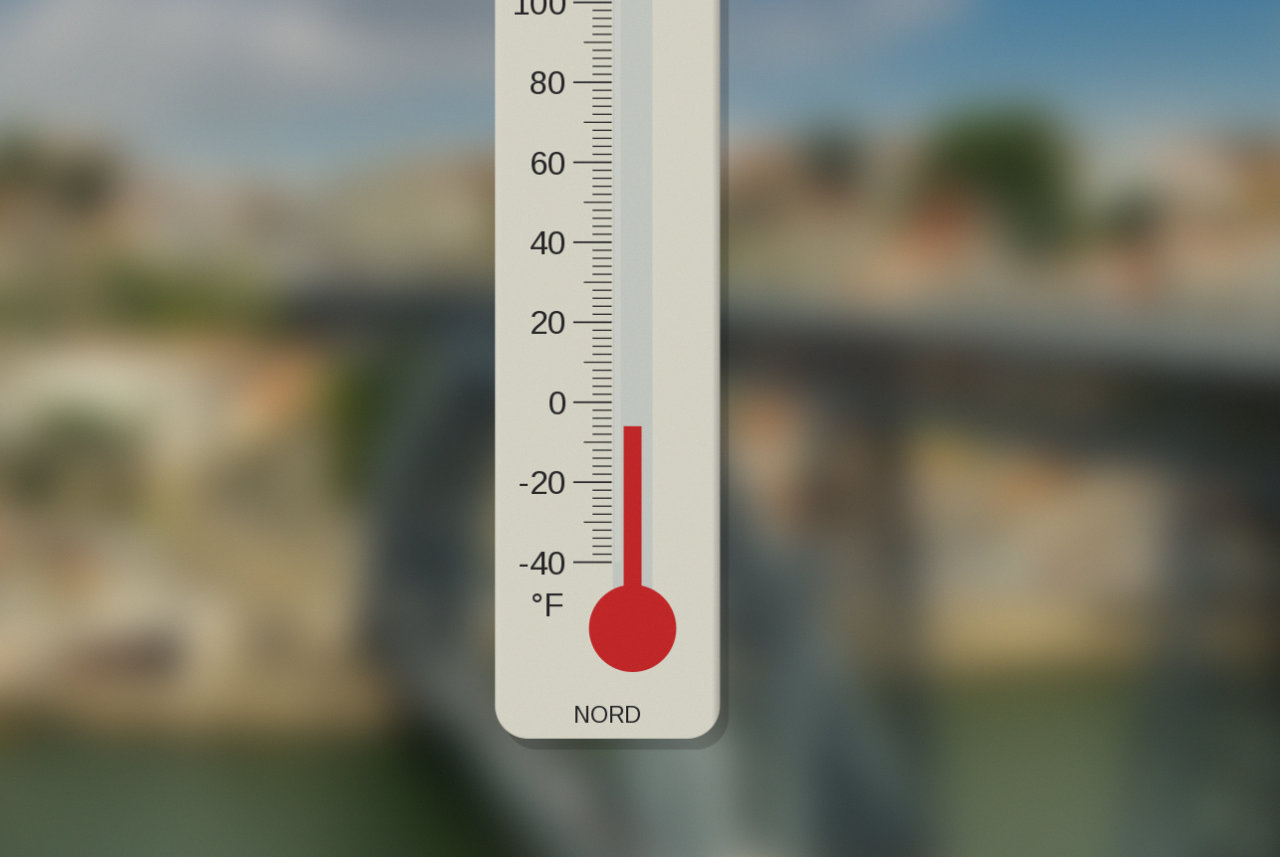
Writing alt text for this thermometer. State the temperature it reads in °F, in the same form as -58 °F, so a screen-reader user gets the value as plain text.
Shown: -6 °F
